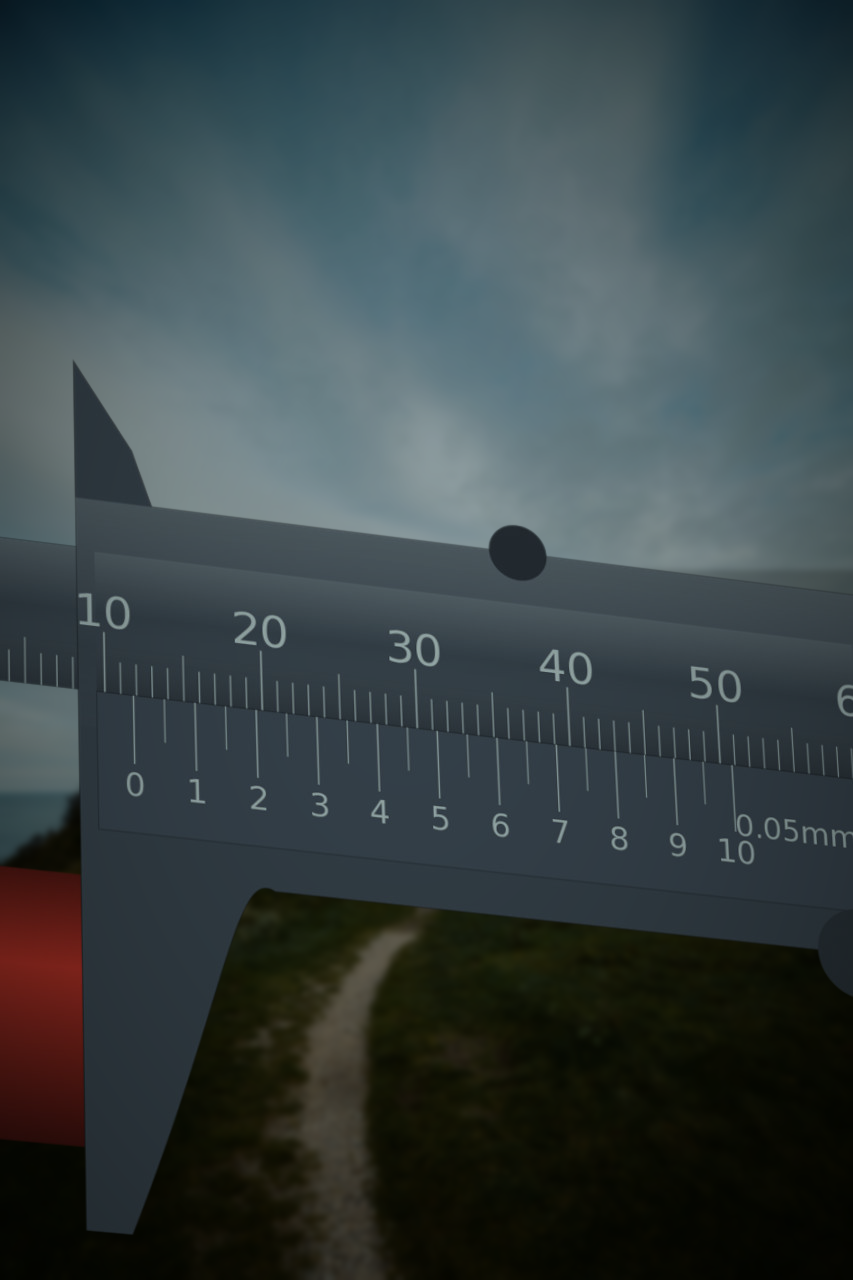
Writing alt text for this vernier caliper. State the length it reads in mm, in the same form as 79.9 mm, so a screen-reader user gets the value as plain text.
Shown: 11.8 mm
